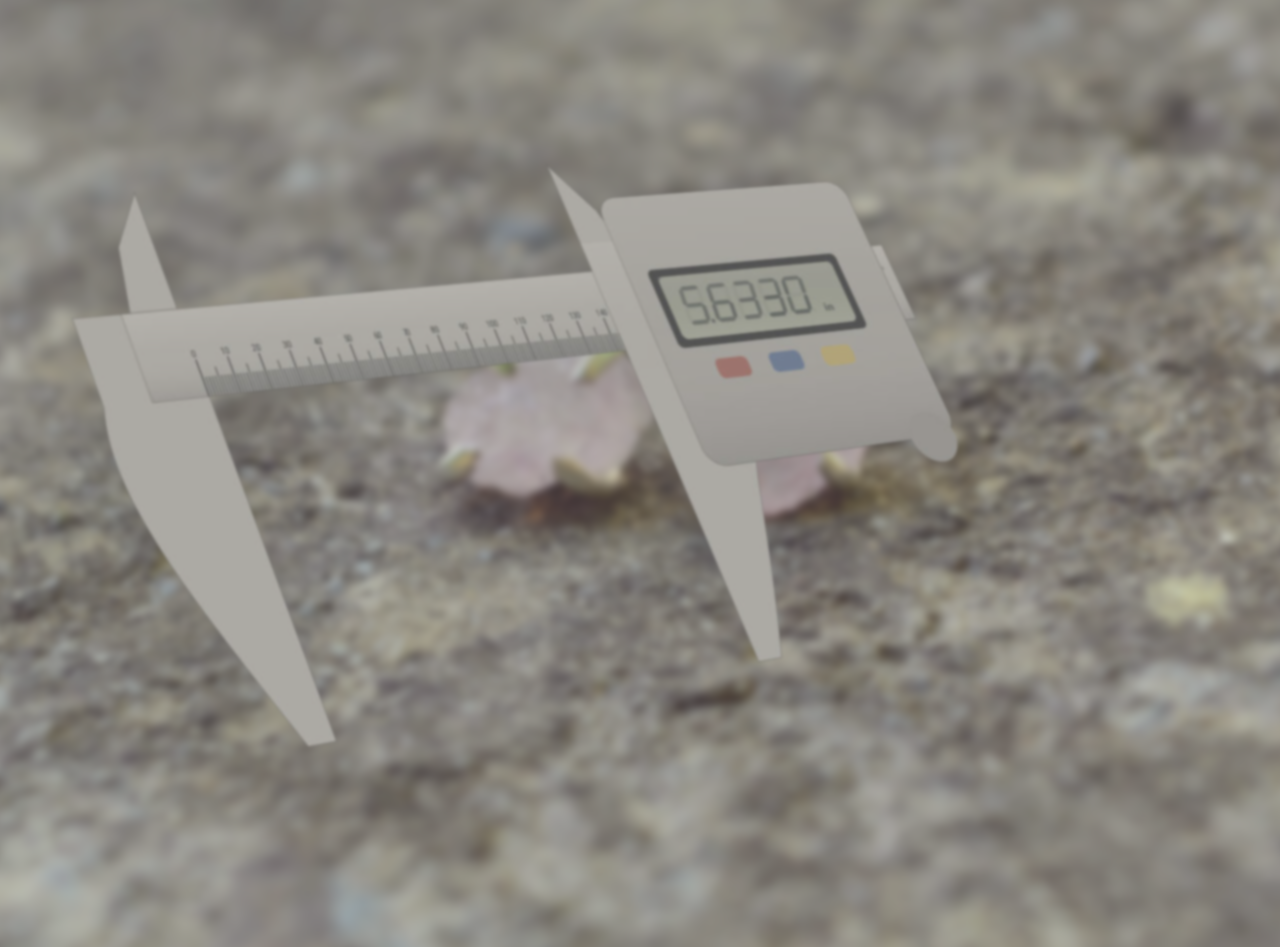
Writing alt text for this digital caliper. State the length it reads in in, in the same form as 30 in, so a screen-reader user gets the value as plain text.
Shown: 5.6330 in
